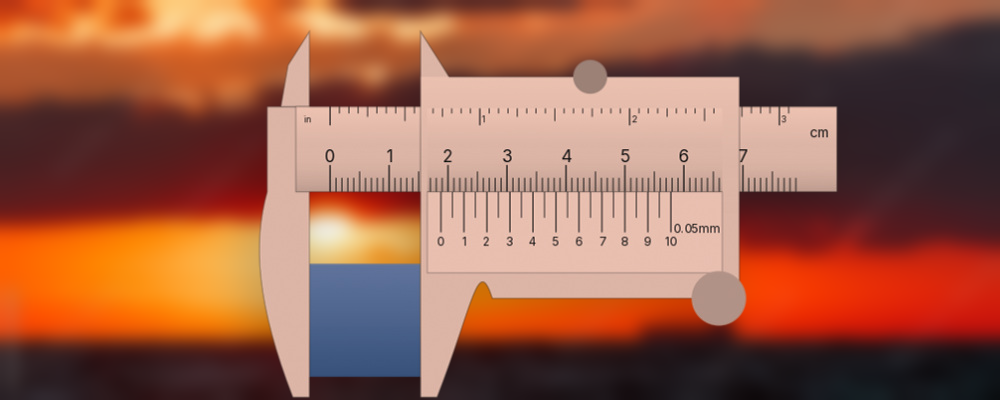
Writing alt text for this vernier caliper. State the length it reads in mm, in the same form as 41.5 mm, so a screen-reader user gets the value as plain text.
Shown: 18.8 mm
